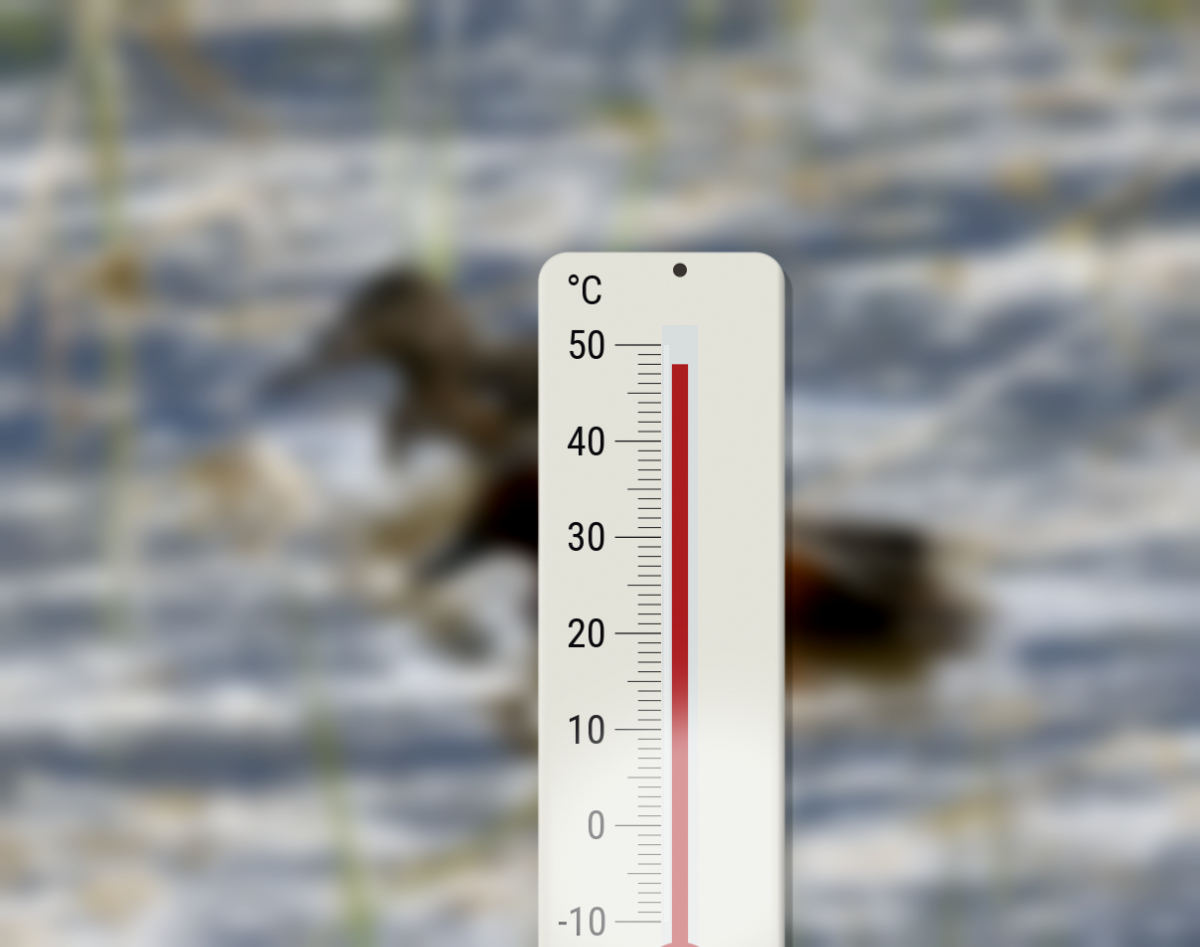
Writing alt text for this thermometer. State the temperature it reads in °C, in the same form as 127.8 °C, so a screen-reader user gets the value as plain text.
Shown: 48 °C
